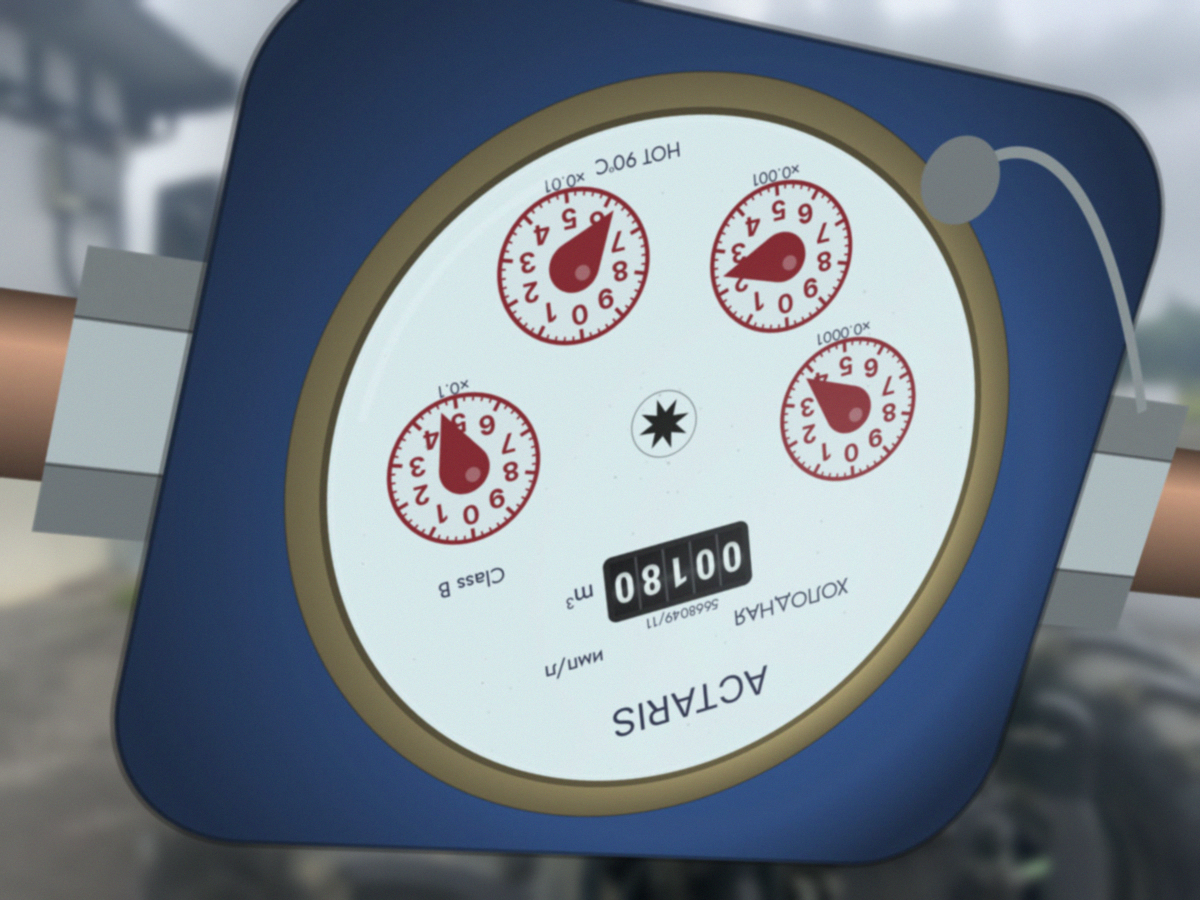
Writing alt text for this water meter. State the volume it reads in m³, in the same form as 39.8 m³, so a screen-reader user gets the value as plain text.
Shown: 180.4623 m³
